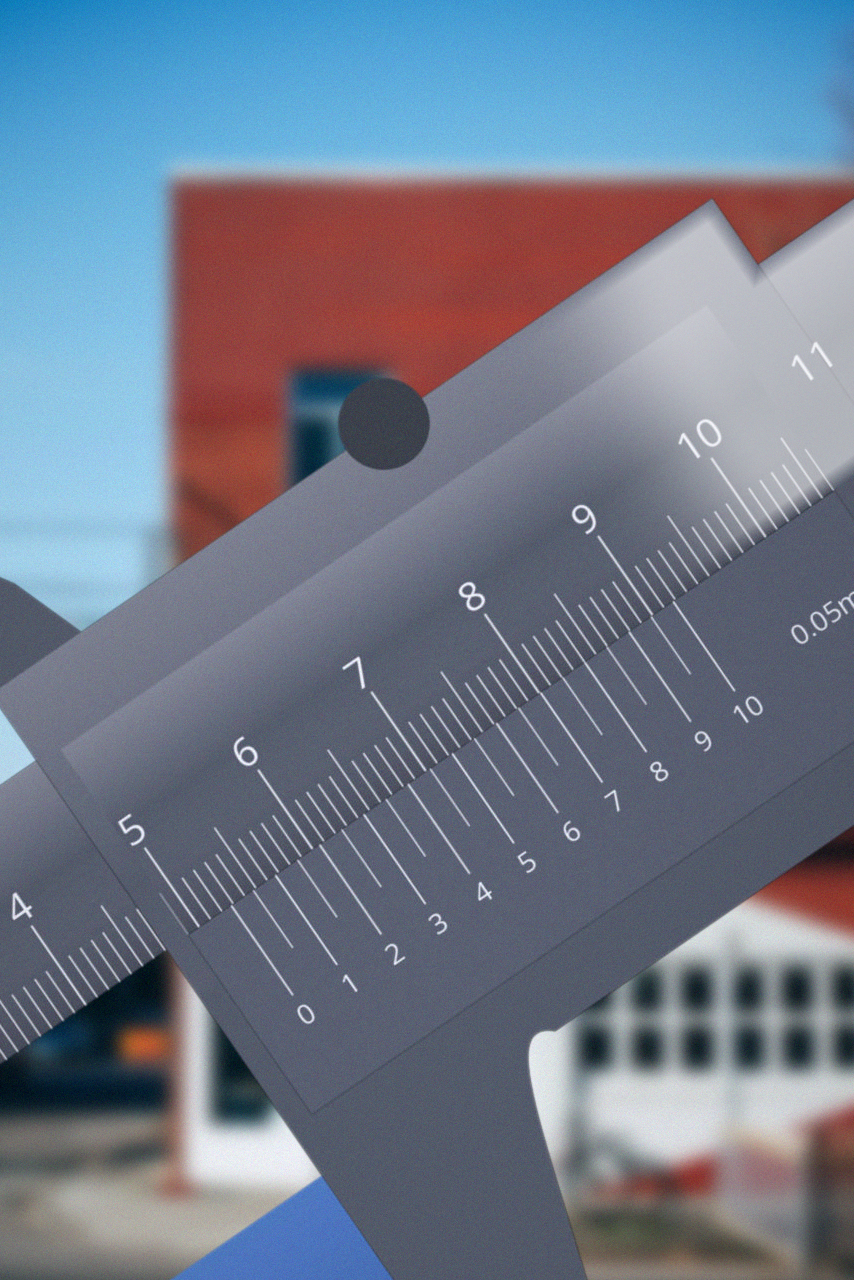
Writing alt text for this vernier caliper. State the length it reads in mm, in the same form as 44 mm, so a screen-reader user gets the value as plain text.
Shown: 52.8 mm
